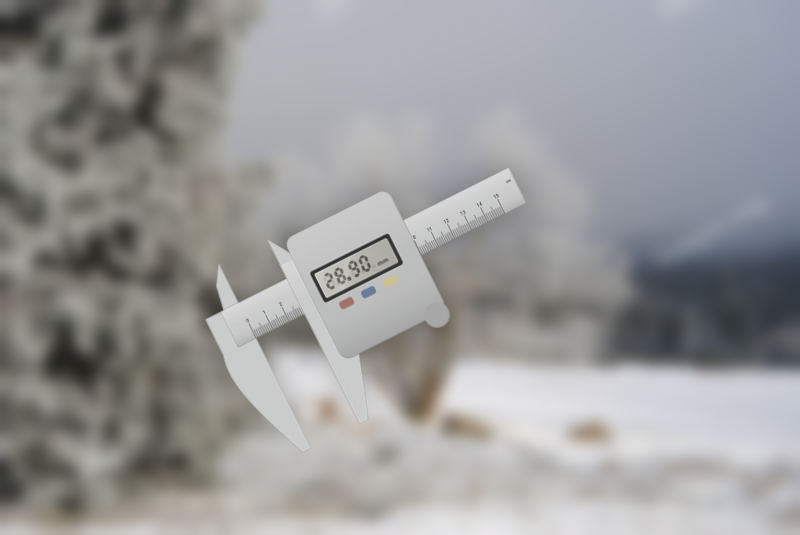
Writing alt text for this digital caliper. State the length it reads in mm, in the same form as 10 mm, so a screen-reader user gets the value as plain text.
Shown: 28.90 mm
